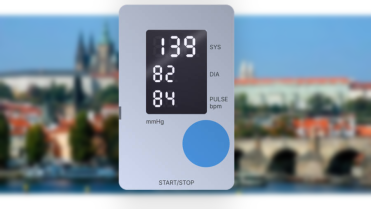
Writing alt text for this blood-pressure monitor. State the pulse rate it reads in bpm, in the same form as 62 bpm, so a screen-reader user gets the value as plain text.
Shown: 84 bpm
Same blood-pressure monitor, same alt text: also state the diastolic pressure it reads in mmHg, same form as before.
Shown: 82 mmHg
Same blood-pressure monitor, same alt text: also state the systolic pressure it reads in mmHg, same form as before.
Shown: 139 mmHg
